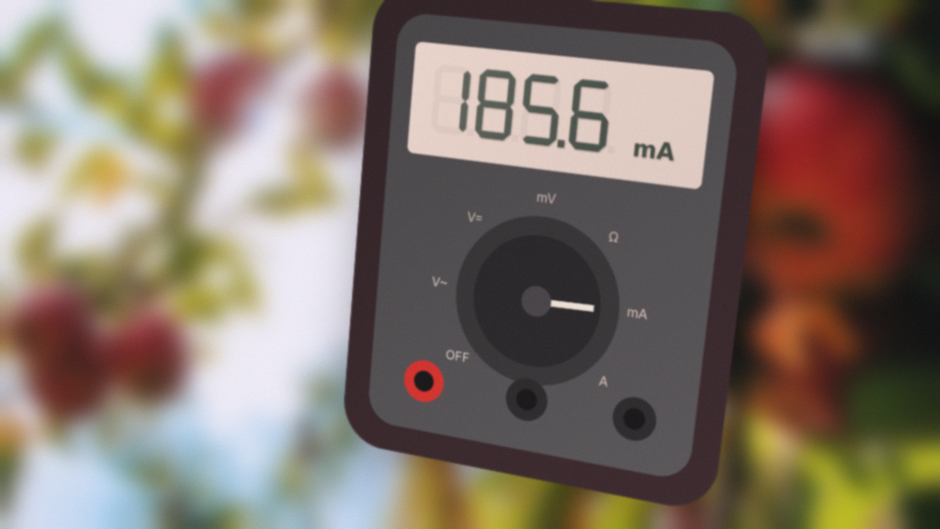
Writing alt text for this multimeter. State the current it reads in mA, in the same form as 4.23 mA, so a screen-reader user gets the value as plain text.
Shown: 185.6 mA
